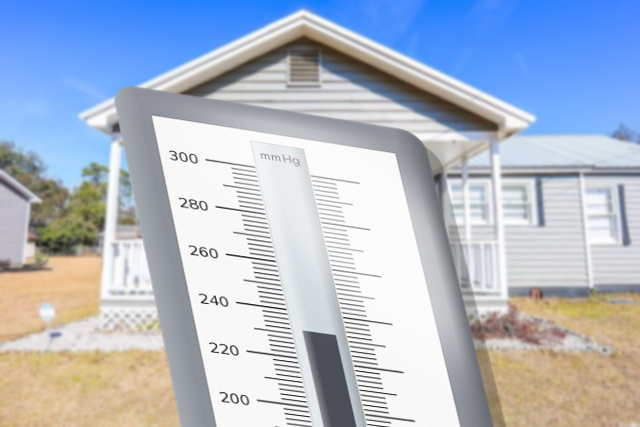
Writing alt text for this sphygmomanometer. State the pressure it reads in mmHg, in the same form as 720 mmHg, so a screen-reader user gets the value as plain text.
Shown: 232 mmHg
